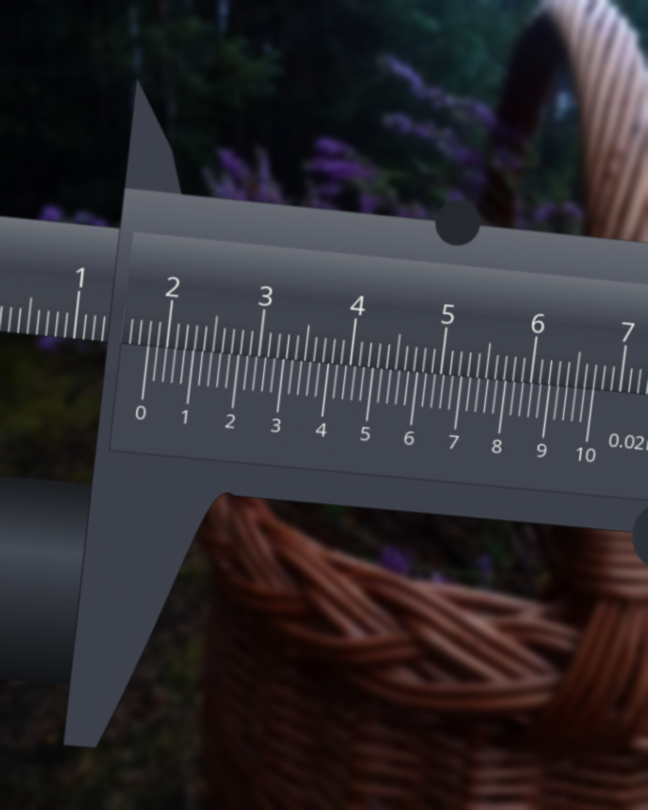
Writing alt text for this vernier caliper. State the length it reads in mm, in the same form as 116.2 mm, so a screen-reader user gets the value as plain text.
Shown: 18.0 mm
